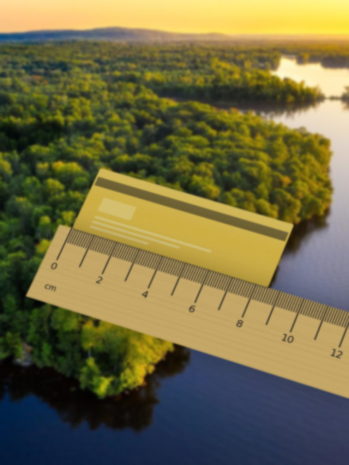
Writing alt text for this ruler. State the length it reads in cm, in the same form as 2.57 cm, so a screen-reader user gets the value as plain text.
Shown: 8.5 cm
